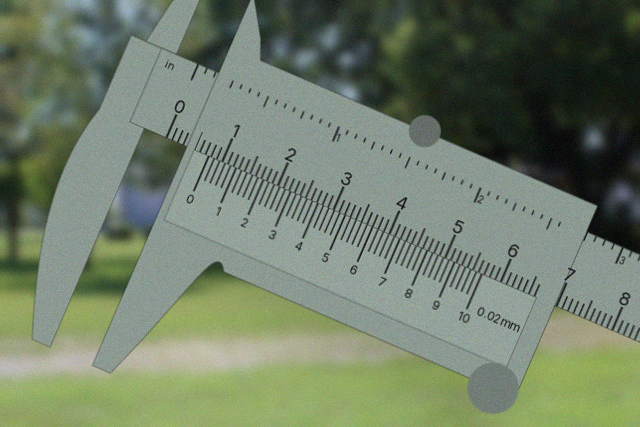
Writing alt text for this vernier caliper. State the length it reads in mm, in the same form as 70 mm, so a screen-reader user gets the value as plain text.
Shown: 7.6 mm
